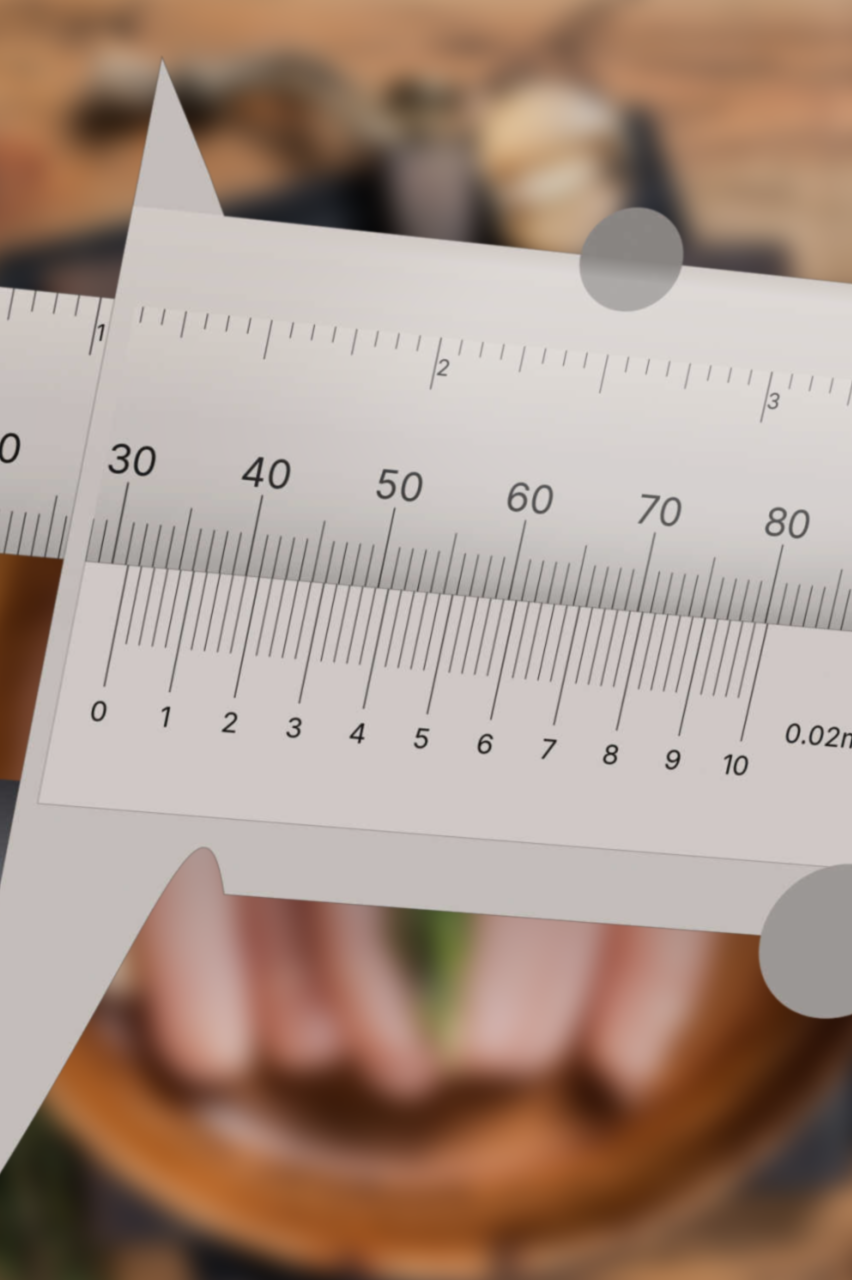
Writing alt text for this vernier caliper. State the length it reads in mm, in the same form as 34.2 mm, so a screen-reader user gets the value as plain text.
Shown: 31.2 mm
